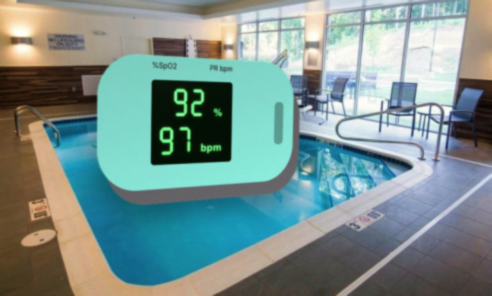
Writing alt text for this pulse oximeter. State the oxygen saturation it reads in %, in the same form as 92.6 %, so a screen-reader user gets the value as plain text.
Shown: 92 %
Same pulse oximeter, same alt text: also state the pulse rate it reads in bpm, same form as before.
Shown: 97 bpm
